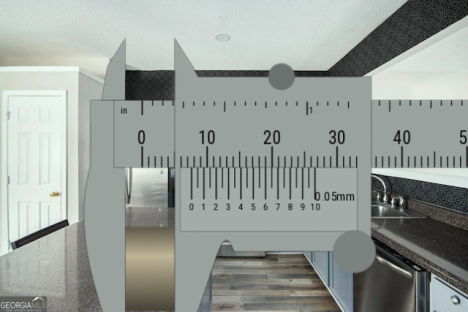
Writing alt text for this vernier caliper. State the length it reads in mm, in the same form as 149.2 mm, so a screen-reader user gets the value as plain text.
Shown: 7.6 mm
